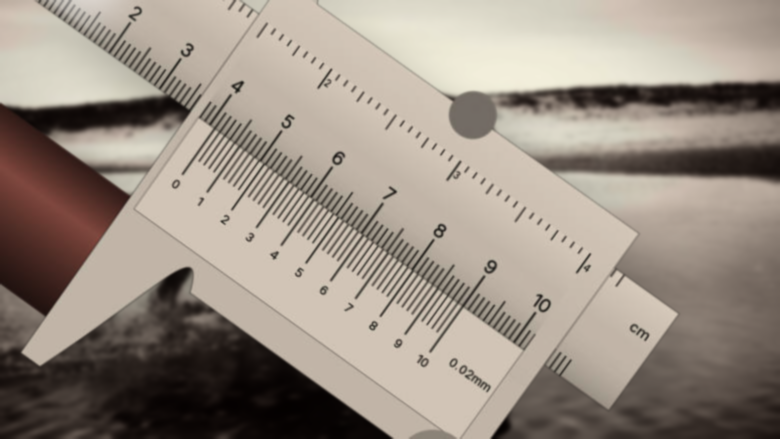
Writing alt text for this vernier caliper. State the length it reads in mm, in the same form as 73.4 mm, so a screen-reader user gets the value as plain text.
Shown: 41.0 mm
